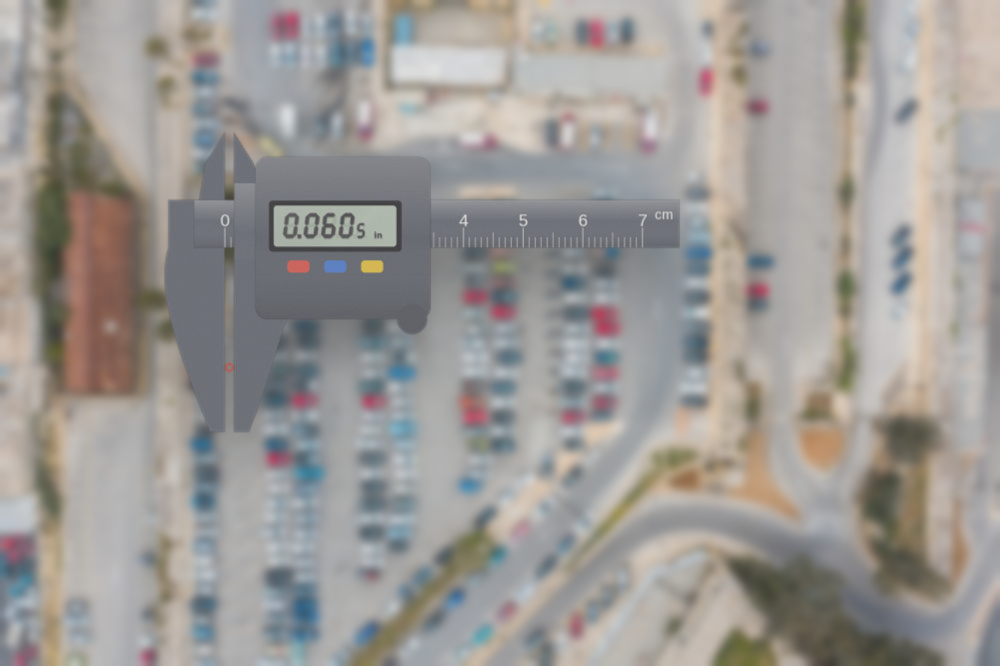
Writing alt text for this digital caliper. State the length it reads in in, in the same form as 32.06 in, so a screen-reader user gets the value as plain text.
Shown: 0.0605 in
